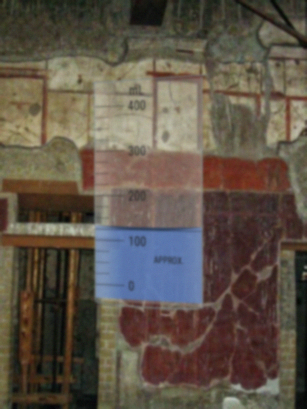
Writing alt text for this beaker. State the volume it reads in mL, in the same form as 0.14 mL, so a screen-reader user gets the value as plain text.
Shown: 125 mL
